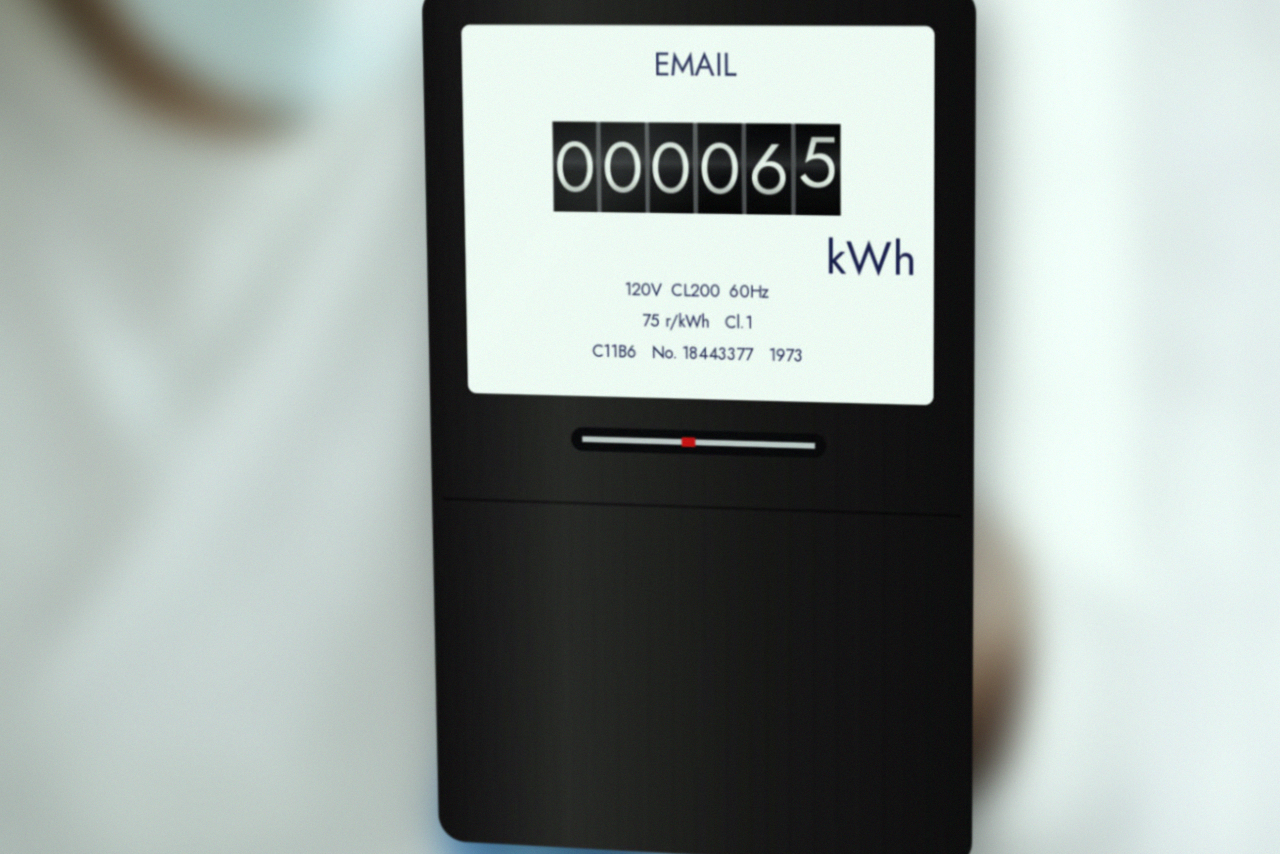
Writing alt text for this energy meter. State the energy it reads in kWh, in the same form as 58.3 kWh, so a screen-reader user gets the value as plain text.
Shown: 65 kWh
